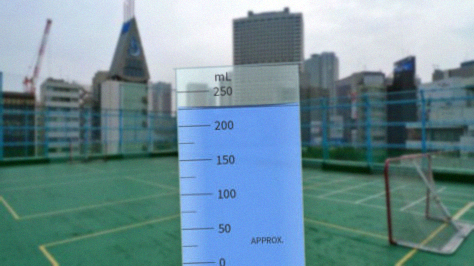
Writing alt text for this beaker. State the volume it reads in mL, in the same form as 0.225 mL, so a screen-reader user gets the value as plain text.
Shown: 225 mL
